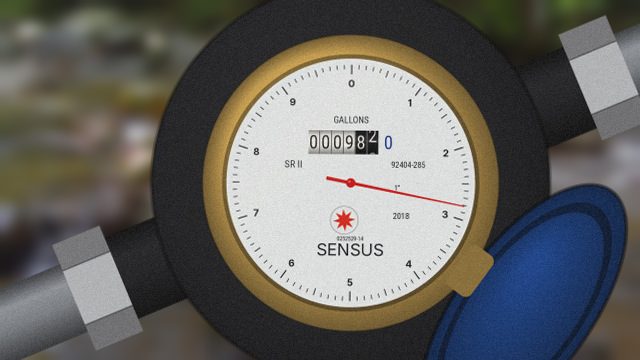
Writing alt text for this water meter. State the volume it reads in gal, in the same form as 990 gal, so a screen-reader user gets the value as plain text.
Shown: 9822.8 gal
